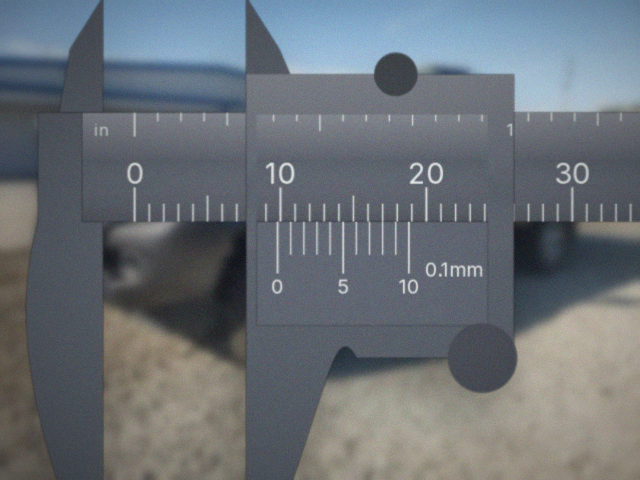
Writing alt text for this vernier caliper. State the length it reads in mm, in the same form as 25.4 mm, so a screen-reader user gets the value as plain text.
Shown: 9.8 mm
